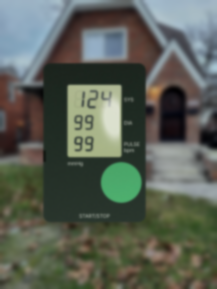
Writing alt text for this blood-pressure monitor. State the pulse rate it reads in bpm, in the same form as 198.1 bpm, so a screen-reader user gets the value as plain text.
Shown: 99 bpm
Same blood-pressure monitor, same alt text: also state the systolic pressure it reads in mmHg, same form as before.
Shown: 124 mmHg
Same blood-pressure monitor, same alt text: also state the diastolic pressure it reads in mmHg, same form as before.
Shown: 99 mmHg
